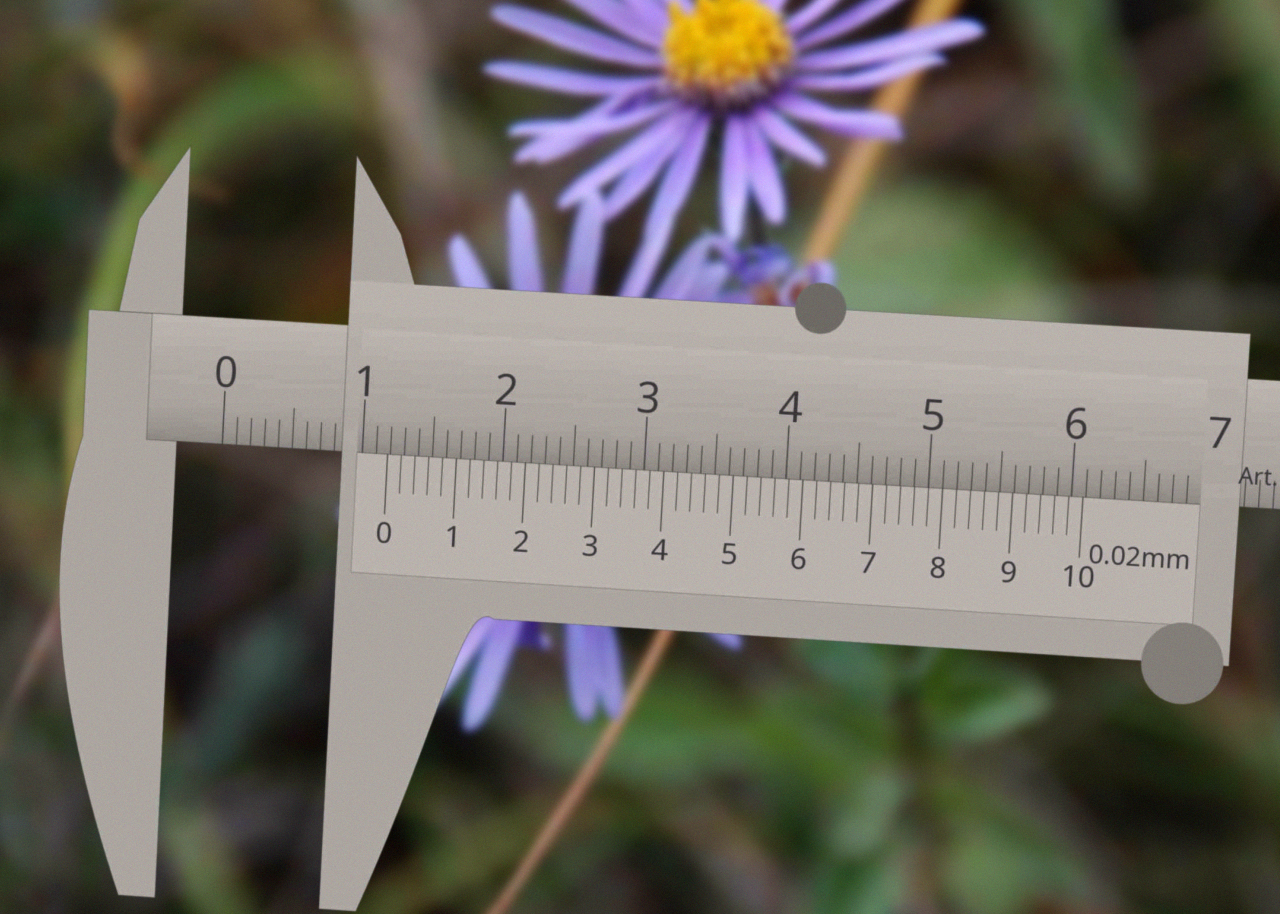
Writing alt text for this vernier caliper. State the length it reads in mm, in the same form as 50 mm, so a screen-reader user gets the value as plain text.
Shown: 11.8 mm
